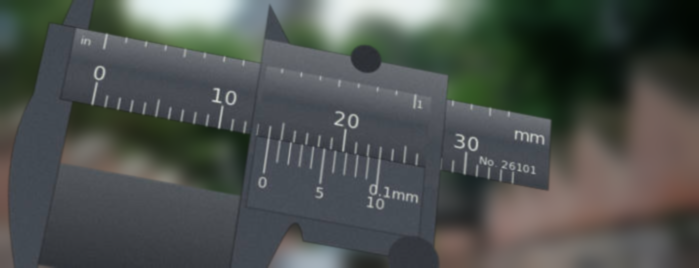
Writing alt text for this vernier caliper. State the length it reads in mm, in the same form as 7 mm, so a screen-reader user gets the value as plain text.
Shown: 14.0 mm
